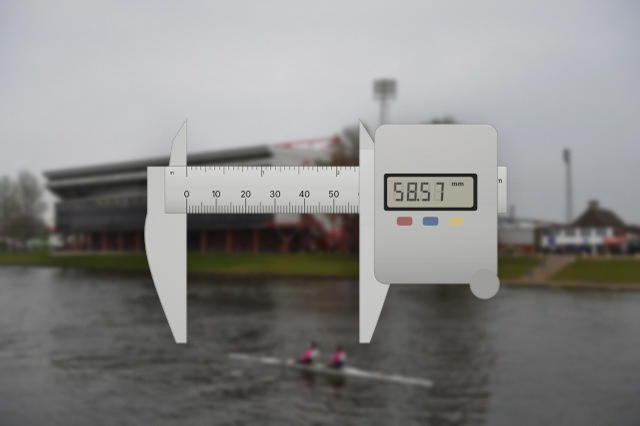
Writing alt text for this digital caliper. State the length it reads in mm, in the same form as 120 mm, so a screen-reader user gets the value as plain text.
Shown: 58.57 mm
